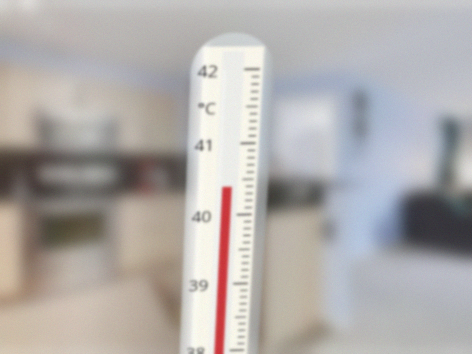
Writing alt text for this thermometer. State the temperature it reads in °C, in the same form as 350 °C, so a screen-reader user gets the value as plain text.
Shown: 40.4 °C
